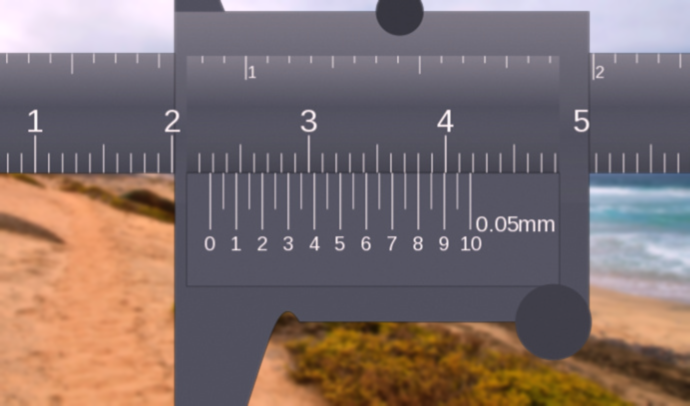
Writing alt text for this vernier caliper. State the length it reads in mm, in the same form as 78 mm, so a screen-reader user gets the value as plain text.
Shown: 22.8 mm
